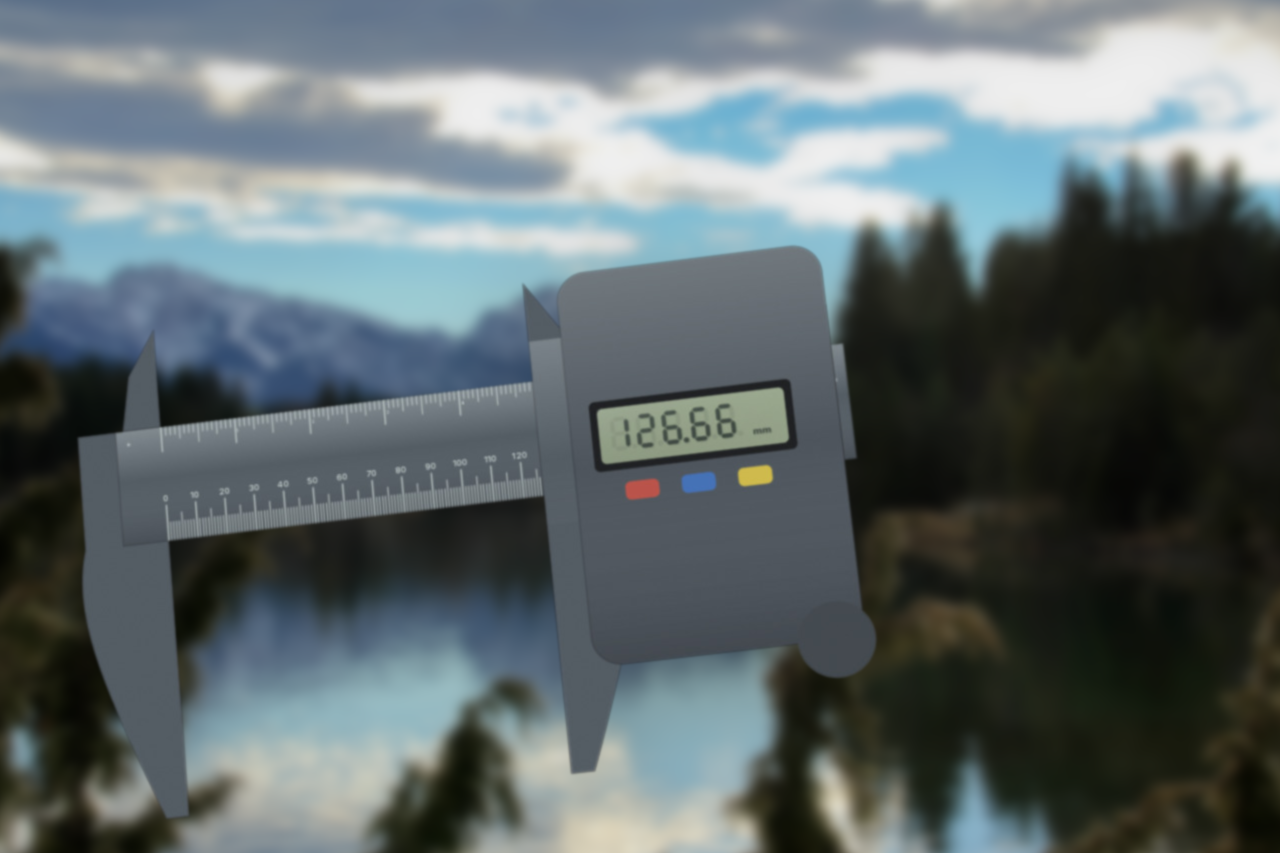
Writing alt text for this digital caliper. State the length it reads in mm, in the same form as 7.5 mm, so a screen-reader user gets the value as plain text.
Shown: 126.66 mm
